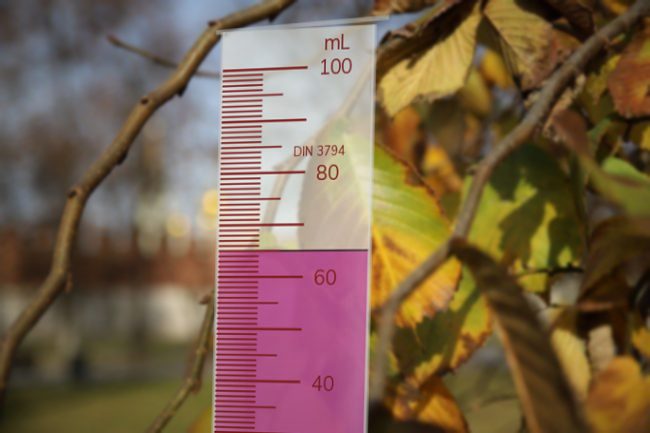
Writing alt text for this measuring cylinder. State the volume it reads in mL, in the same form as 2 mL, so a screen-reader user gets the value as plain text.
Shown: 65 mL
